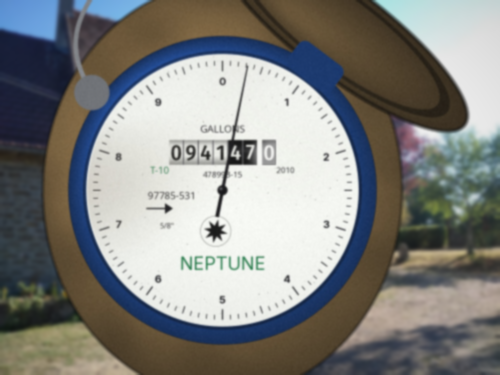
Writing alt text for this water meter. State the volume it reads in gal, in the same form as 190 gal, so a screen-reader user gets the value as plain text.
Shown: 941470.3 gal
